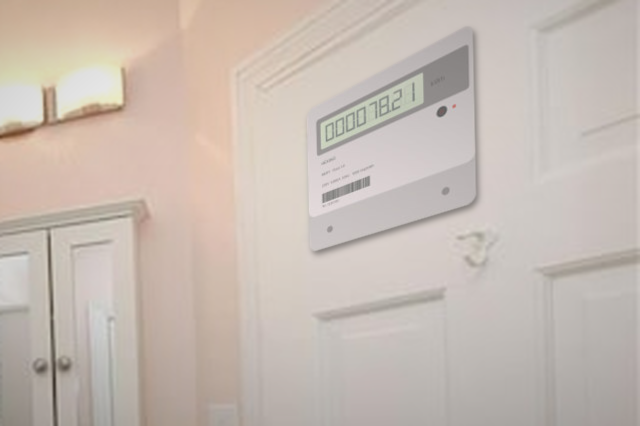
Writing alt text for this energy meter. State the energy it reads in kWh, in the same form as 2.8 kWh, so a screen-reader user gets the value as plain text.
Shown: 78.21 kWh
